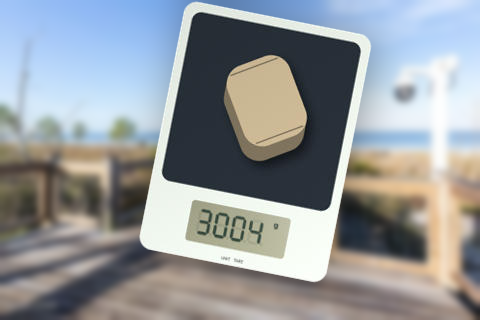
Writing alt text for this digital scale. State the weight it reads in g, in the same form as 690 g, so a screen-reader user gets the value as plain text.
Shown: 3004 g
